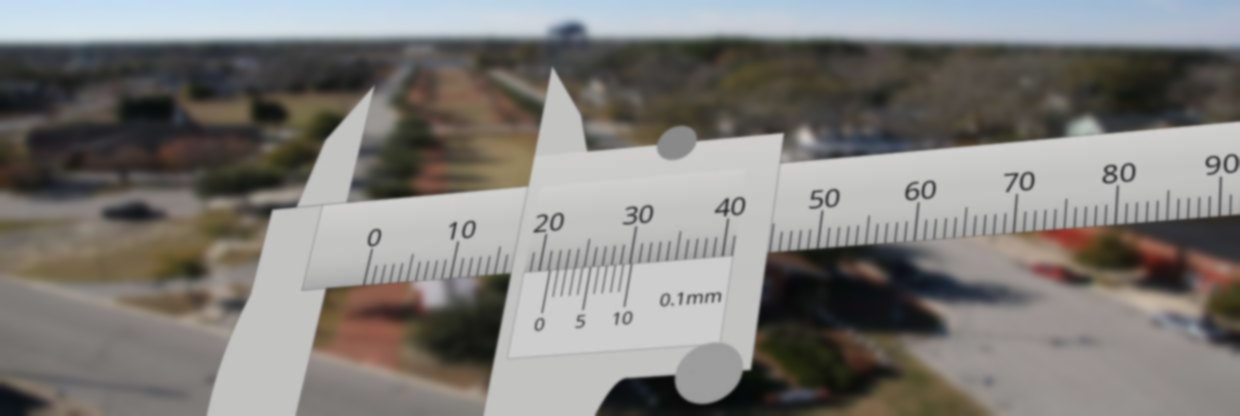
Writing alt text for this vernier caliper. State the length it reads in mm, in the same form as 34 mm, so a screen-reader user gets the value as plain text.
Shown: 21.2 mm
